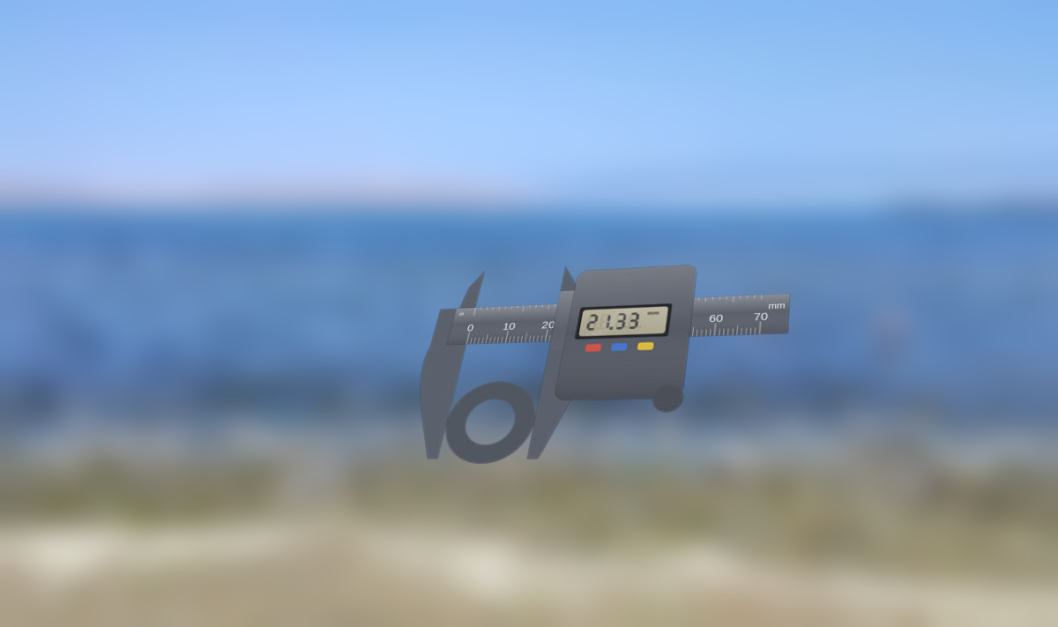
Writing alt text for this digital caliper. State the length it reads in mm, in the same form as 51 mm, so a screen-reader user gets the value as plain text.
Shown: 21.33 mm
